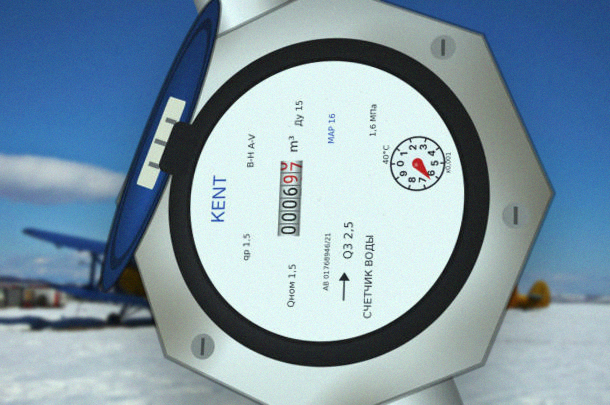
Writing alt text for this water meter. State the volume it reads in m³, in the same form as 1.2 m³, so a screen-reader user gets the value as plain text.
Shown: 6.966 m³
